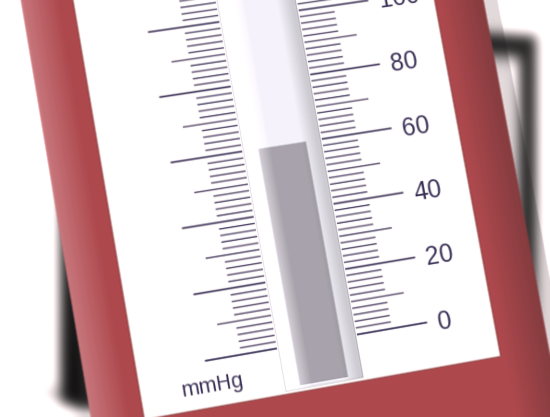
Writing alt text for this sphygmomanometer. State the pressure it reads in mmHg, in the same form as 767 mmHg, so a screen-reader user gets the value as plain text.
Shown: 60 mmHg
